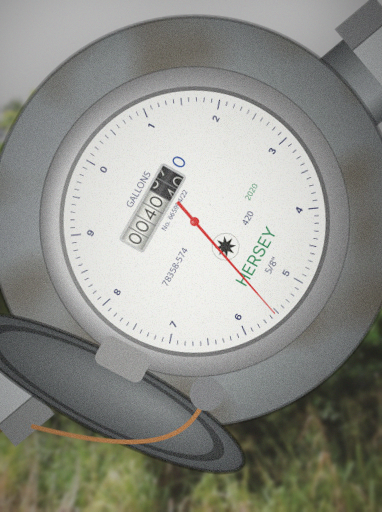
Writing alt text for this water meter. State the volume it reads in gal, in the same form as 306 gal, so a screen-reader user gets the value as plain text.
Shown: 40395.5 gal
